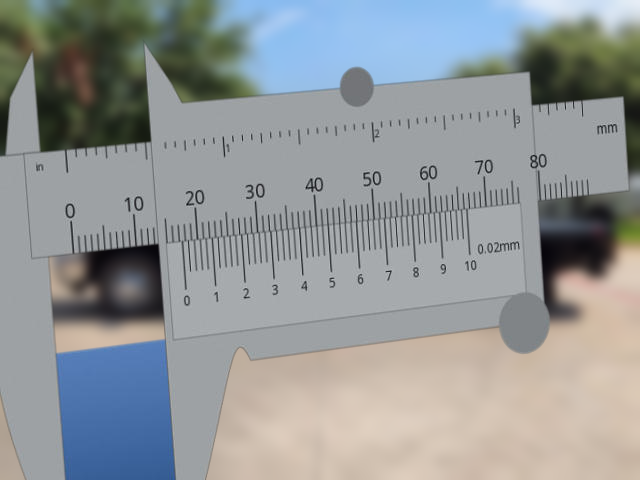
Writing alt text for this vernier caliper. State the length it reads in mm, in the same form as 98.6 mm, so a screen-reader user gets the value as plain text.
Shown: 17.5 mm
